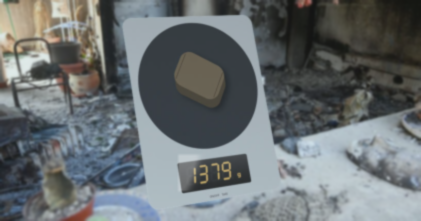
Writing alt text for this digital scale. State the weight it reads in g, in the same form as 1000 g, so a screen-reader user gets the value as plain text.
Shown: 1379 g
